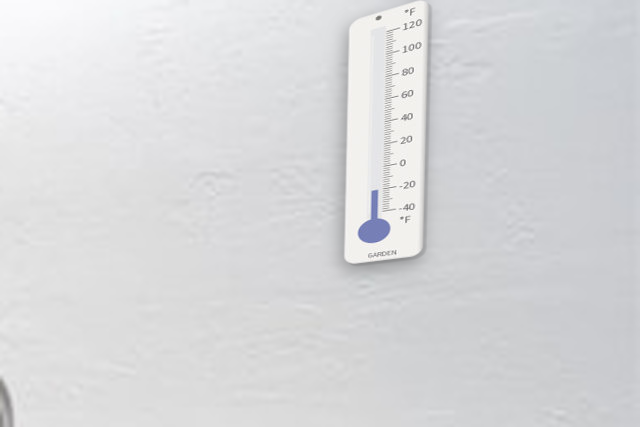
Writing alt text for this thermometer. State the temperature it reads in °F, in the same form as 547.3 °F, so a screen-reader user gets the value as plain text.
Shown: -20 °F
